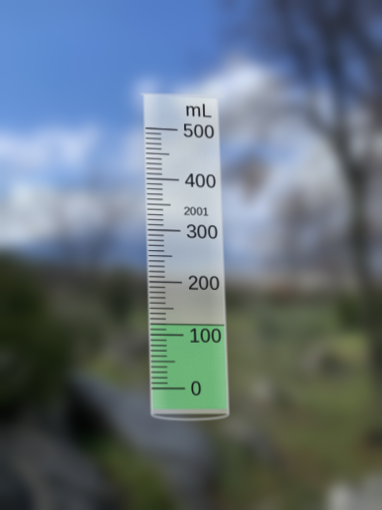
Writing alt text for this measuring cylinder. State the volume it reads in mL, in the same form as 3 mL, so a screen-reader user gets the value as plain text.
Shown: 120 mL
